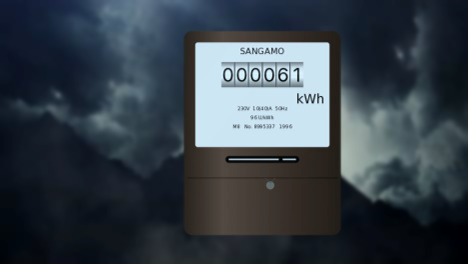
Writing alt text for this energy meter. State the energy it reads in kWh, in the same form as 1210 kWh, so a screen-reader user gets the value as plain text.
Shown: 61 kWh
